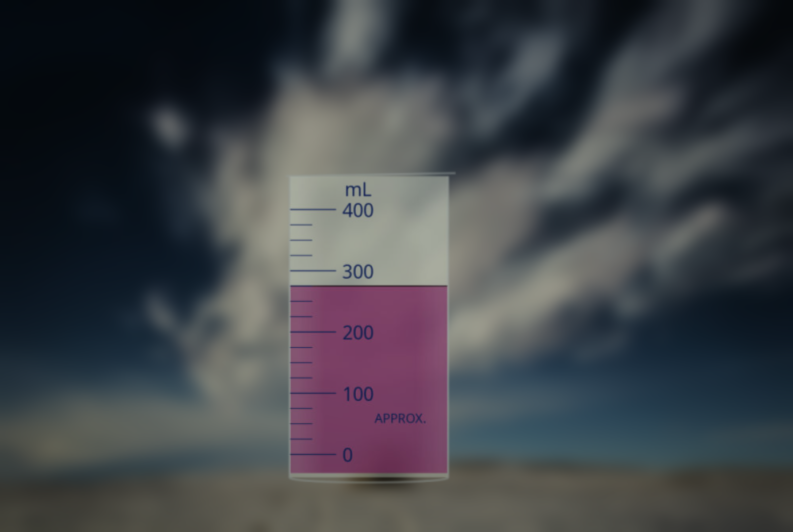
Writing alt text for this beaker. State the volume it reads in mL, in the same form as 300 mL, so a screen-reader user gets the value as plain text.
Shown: 275 mL
